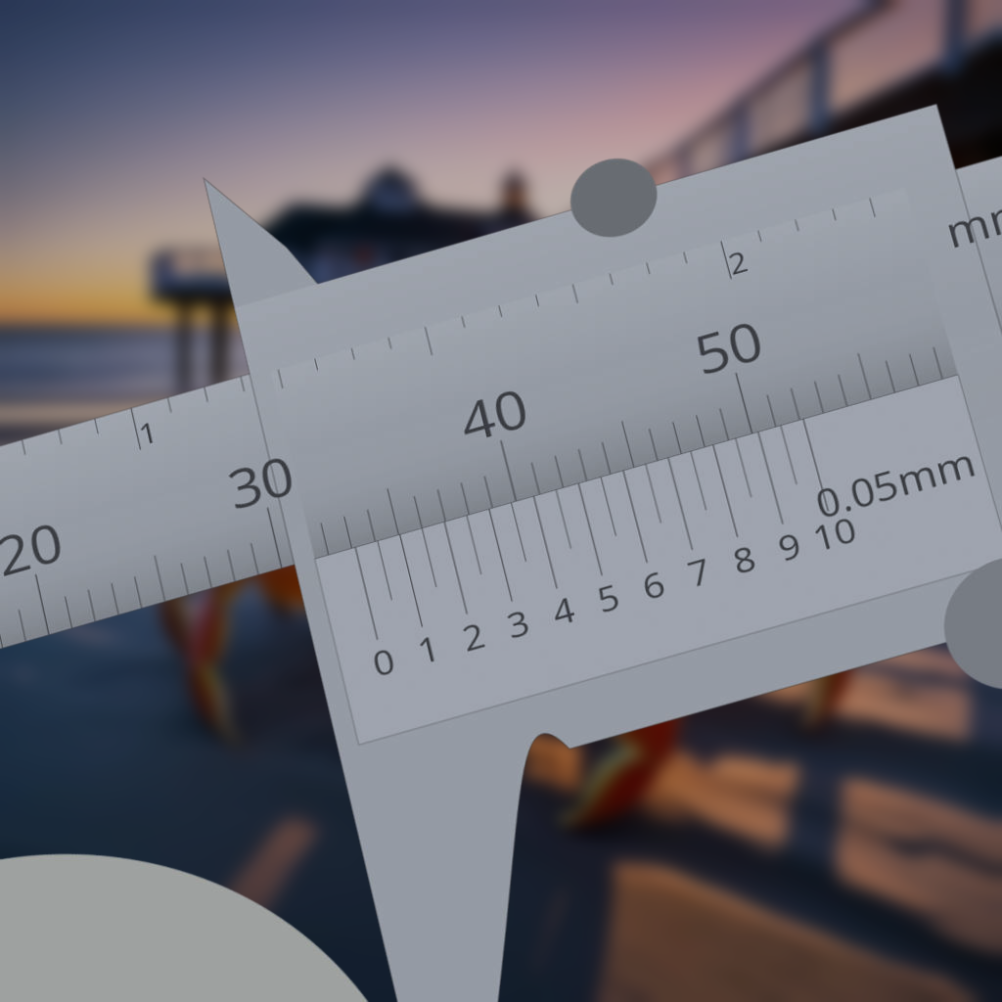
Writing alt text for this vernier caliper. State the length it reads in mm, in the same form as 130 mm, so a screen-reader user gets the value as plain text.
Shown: 33.15 mm
